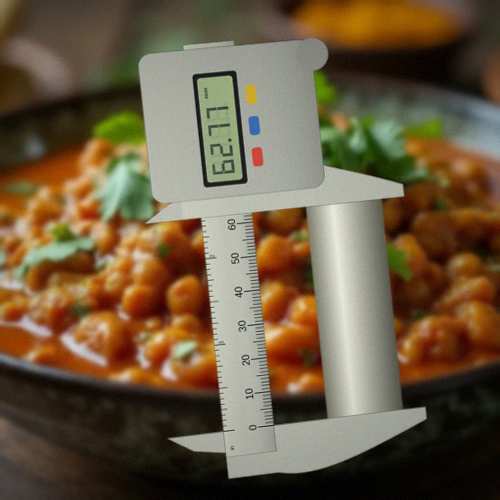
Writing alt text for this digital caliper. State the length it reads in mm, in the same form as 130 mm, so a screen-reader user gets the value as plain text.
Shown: 62.77 mm
